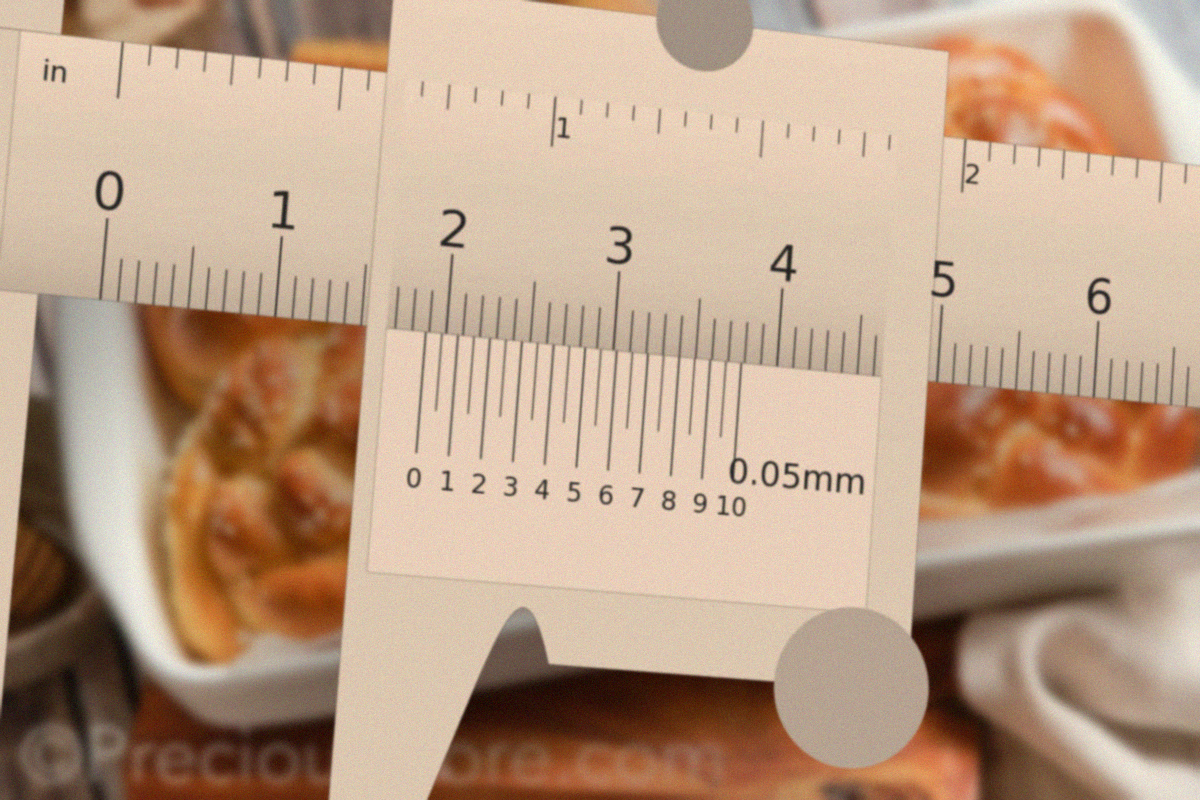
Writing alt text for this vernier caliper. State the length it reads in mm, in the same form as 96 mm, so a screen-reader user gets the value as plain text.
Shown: 18.8 mm
